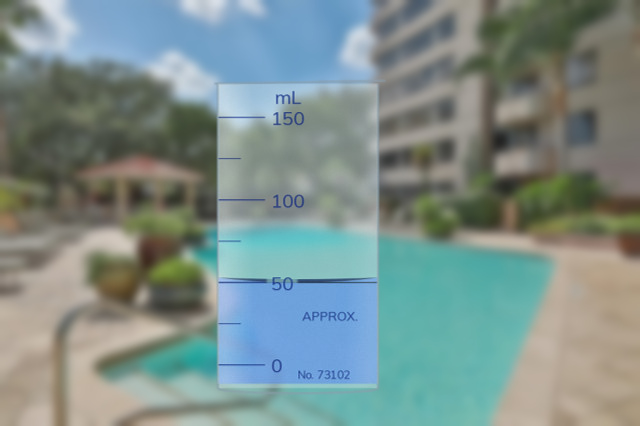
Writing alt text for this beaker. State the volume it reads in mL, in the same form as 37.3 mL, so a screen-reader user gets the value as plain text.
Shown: 50 mL
